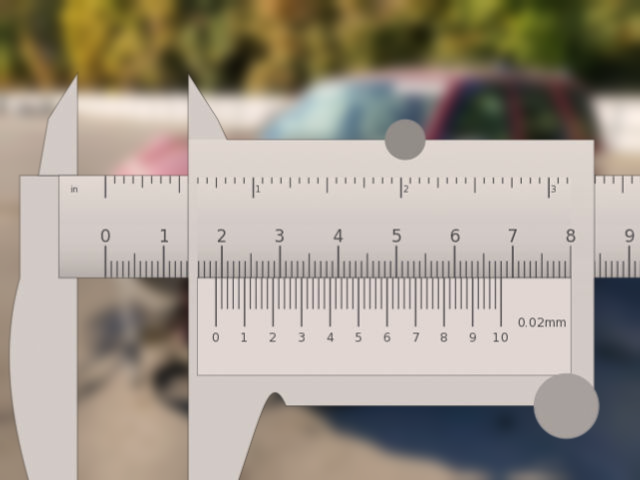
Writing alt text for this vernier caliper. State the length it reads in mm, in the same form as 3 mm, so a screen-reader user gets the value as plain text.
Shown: 19.0 mm
